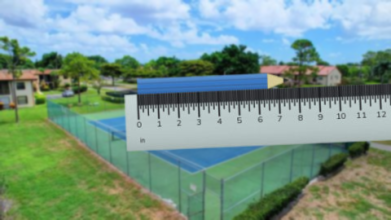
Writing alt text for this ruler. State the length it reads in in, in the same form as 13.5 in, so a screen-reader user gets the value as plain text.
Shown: 7.5 in
